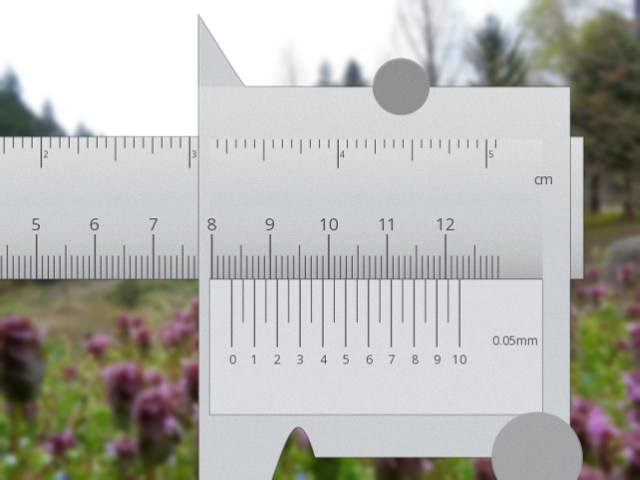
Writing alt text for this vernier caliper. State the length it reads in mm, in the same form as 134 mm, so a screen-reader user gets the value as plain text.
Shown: 83.4 mm
